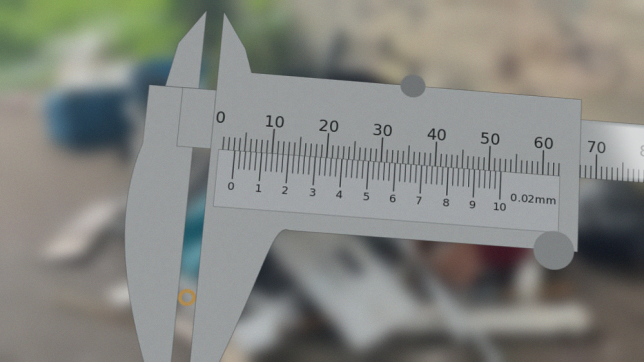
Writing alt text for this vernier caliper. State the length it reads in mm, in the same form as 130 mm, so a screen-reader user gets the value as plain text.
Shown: 3.2 mm
